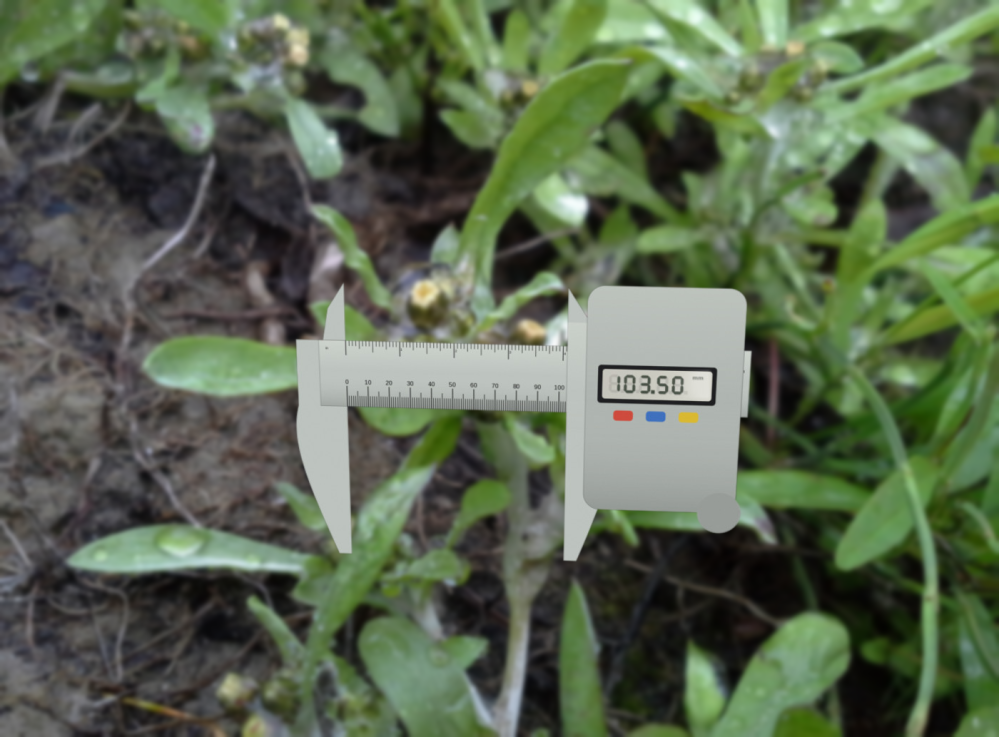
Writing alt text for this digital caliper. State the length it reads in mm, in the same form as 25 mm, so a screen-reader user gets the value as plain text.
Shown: 103.50 mm
